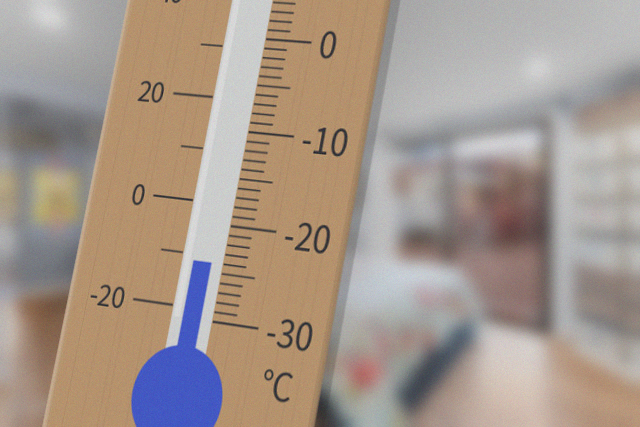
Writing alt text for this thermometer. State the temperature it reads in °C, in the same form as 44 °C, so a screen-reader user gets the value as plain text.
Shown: -24 °C
